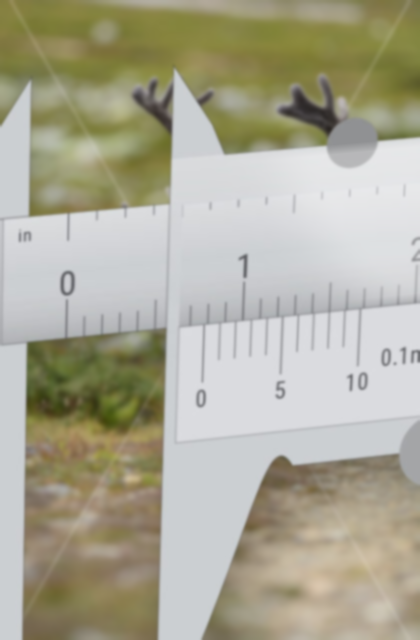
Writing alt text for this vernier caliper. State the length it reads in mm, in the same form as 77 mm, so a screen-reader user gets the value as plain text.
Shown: 7.8 mm
